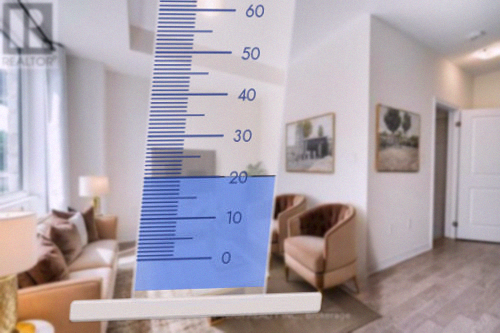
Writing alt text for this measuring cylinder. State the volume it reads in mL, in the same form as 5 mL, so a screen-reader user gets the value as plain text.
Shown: 20 mL
